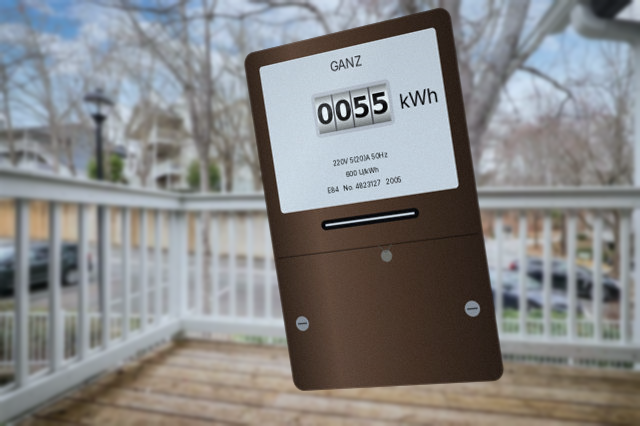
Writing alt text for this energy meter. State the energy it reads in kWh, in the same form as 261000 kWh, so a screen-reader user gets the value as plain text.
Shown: 55 kWh
